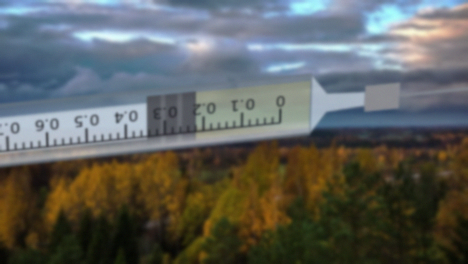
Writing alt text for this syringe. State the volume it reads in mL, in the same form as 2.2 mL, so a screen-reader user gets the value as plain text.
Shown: 0.22 mL
